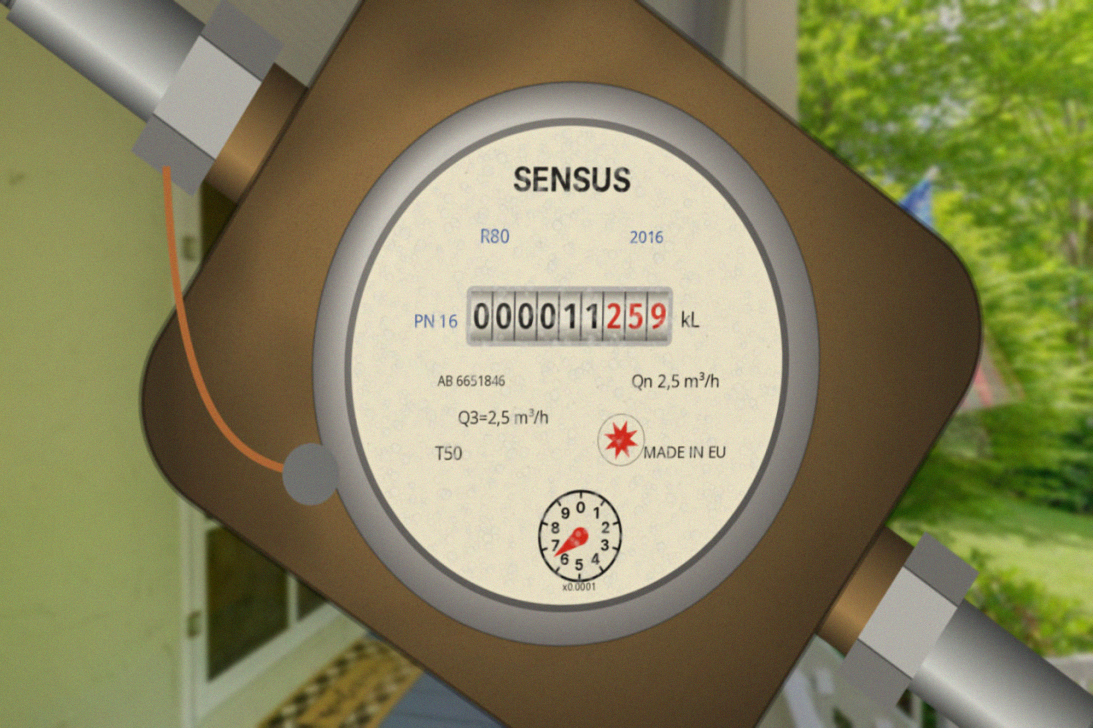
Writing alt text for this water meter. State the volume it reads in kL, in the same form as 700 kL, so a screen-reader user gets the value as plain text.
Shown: 11.2596 kL
